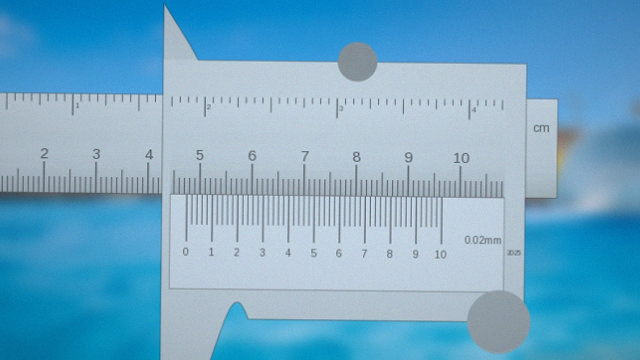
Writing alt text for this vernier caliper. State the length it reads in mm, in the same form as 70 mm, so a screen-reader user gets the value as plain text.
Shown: 47.5 mm
